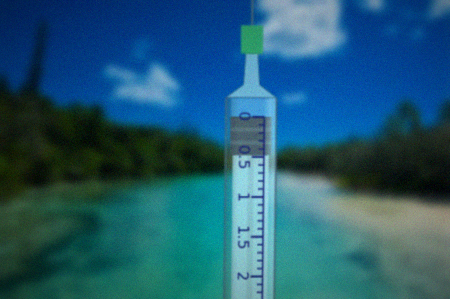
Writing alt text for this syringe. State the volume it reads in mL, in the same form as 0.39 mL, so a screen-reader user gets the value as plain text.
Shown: 0 mL
